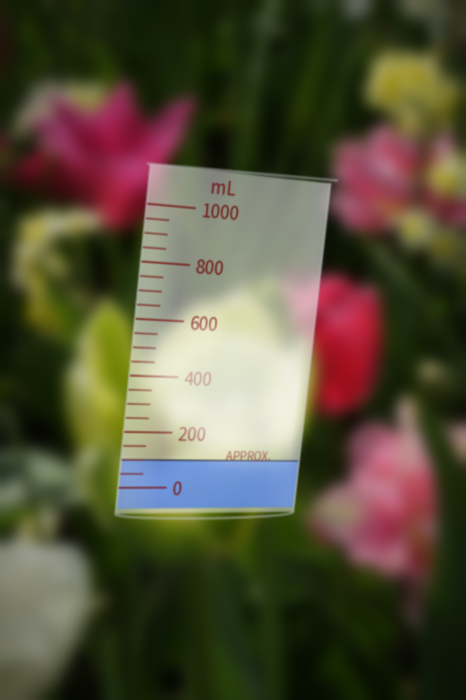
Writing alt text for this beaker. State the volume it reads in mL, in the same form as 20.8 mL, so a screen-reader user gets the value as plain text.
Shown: 100 mL
